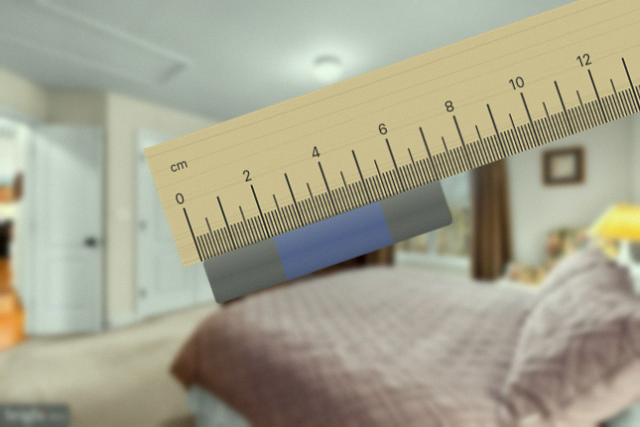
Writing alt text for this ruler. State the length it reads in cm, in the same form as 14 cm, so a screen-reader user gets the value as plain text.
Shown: 7 cm
